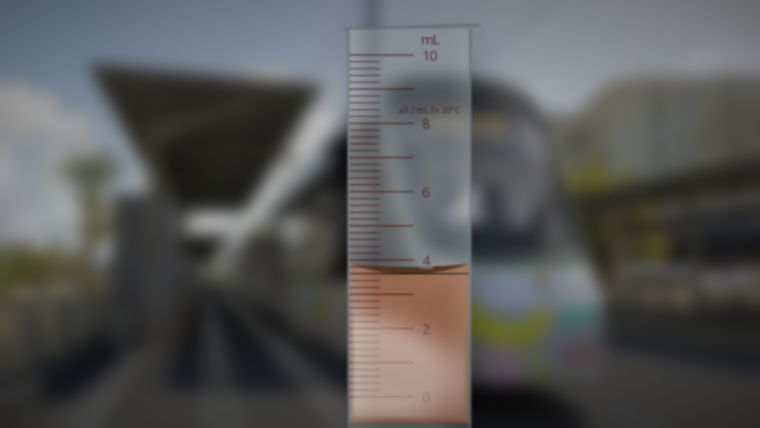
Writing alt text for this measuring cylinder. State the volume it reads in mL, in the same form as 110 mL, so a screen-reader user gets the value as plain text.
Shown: 3.6 mL
